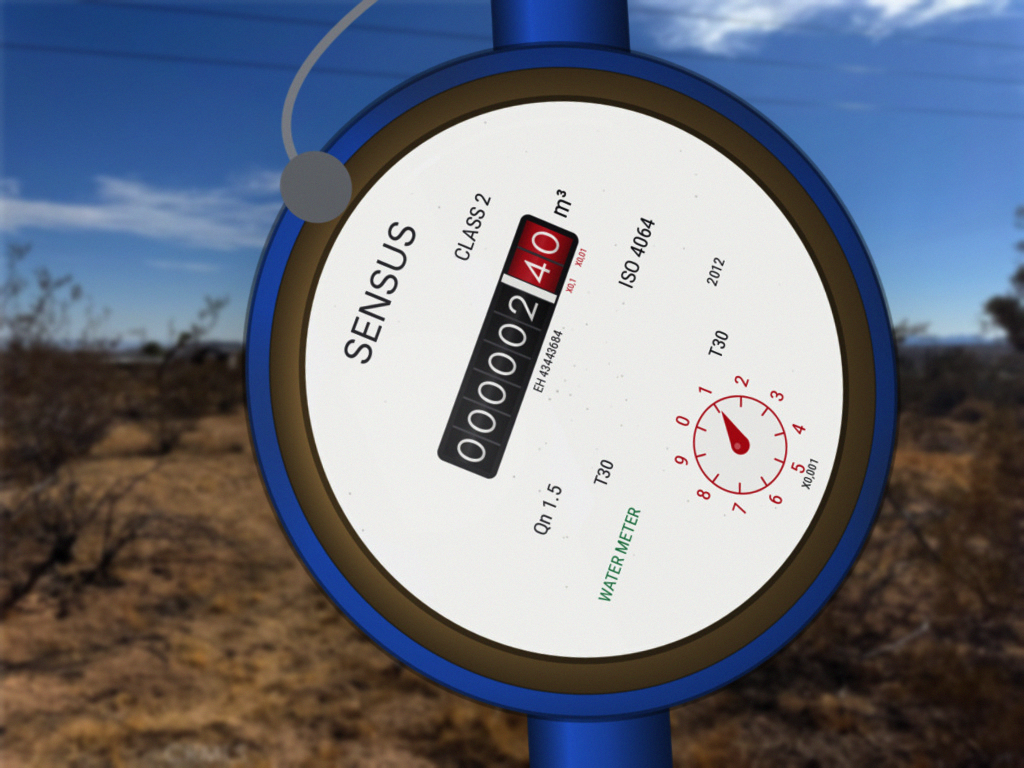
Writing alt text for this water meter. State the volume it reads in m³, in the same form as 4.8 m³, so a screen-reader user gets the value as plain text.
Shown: 2.401 m³
